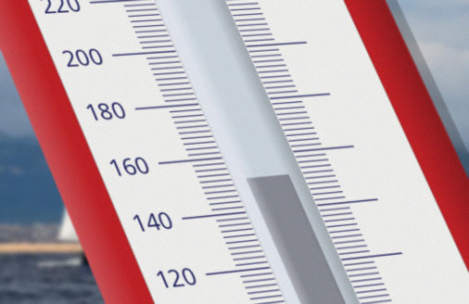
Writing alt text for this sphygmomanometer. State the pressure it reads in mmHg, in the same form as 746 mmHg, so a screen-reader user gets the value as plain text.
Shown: 152 mmHg
